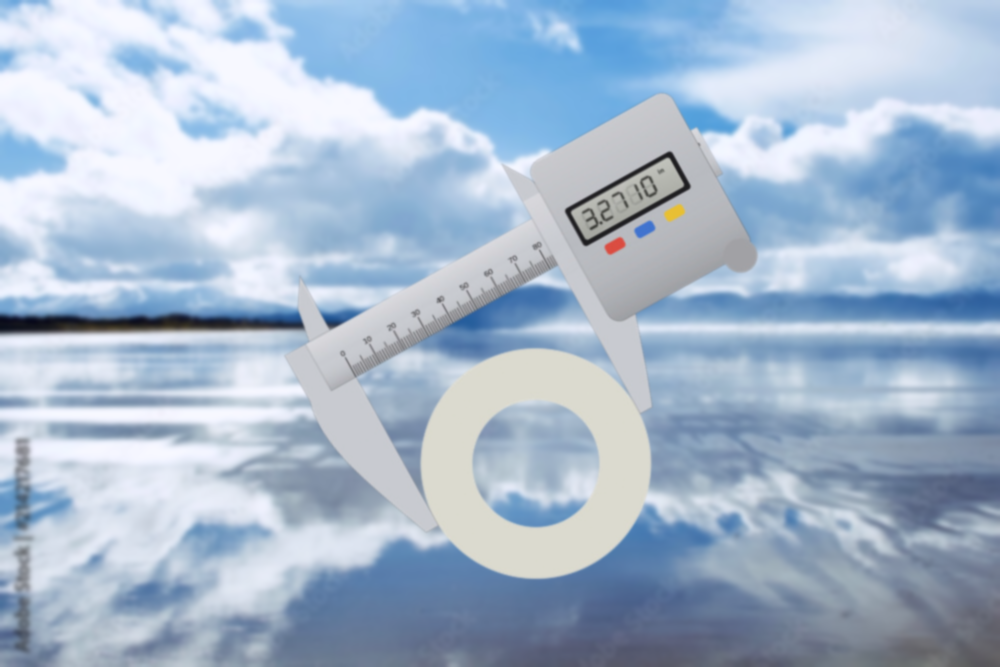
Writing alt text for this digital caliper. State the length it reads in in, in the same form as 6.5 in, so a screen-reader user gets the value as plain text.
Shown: 3.2710 in
